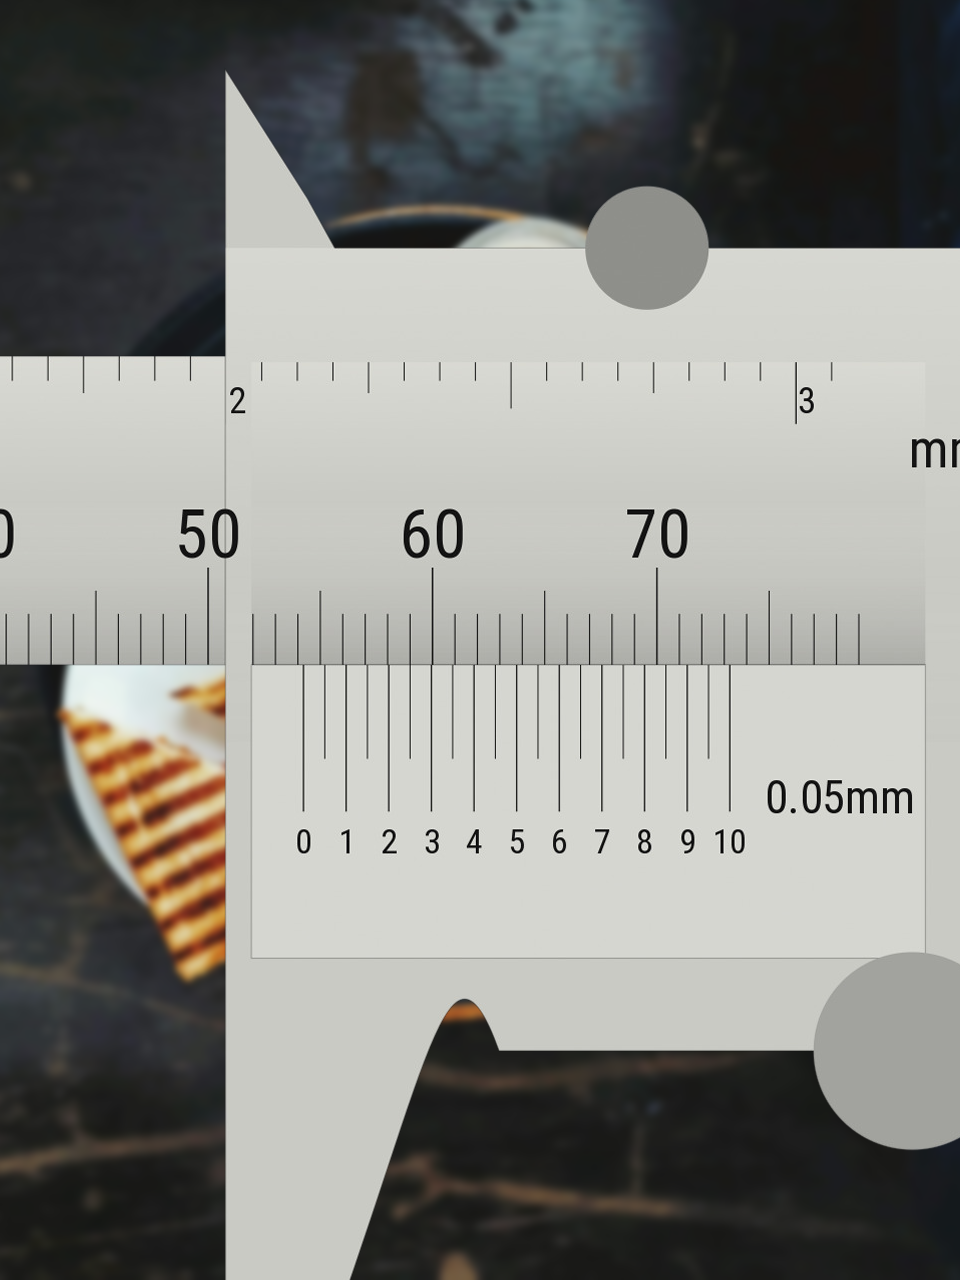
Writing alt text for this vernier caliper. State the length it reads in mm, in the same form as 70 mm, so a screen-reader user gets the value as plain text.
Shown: 54.25 mm
